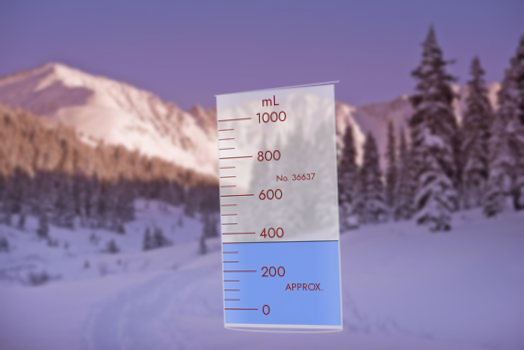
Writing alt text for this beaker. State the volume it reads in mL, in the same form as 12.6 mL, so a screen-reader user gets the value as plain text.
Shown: 350 mL
